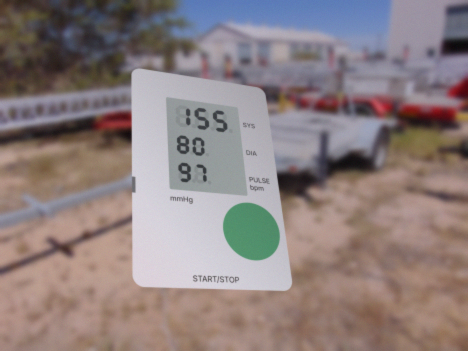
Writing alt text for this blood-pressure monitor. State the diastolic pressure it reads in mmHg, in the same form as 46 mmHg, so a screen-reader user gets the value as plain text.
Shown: 80 mmHg
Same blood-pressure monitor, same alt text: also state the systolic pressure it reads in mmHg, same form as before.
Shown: 155 mmHg
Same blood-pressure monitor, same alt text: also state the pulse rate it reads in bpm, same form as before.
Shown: 97 bpm
